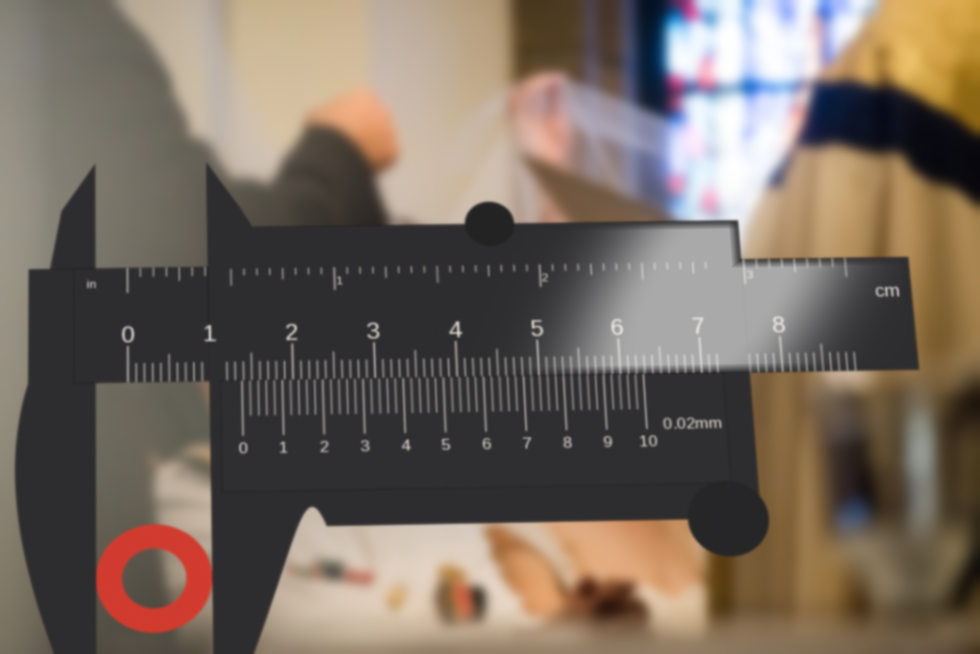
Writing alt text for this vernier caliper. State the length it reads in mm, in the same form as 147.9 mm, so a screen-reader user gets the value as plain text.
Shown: 13.8 mm
